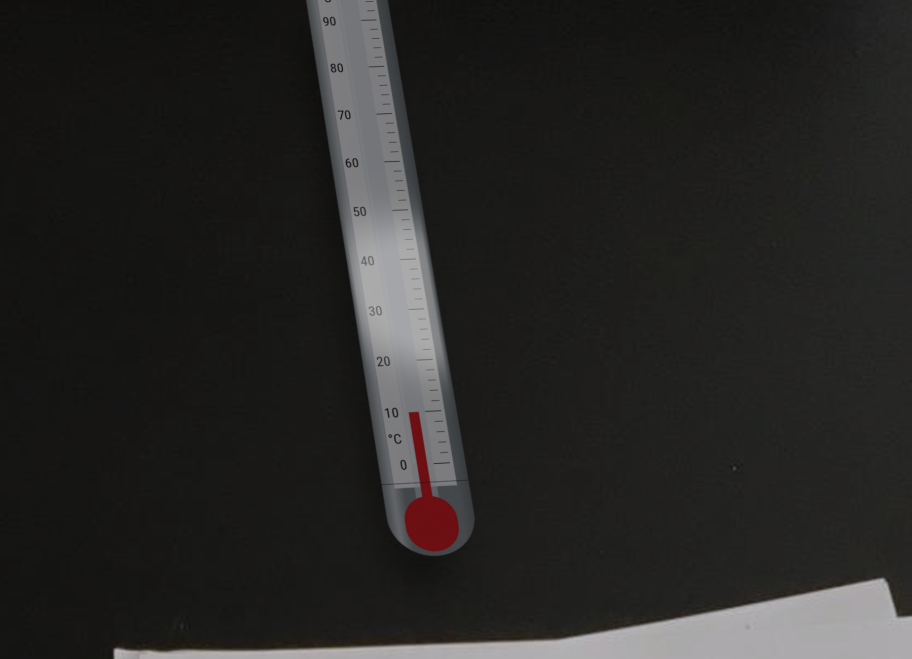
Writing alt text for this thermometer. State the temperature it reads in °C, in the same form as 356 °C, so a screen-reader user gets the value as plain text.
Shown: 10 °C
